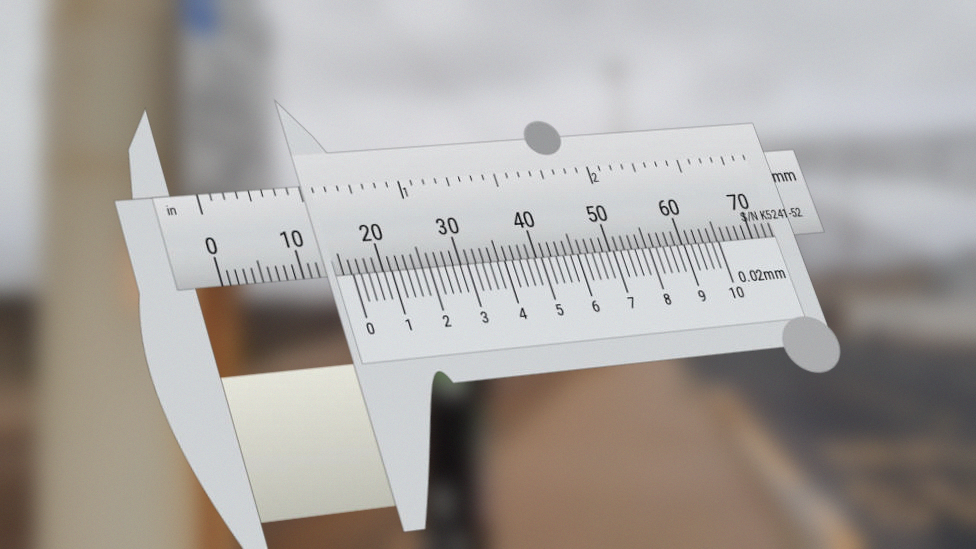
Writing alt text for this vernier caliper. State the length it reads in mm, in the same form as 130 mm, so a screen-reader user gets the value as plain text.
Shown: 16.2 mm
